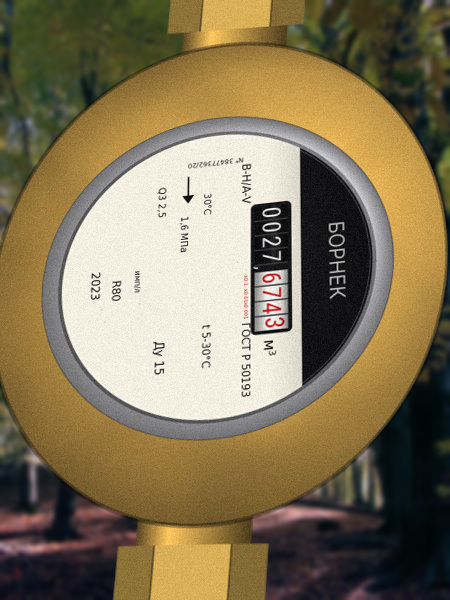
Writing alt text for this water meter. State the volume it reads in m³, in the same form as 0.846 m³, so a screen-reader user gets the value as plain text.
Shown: 27.6743 m³
